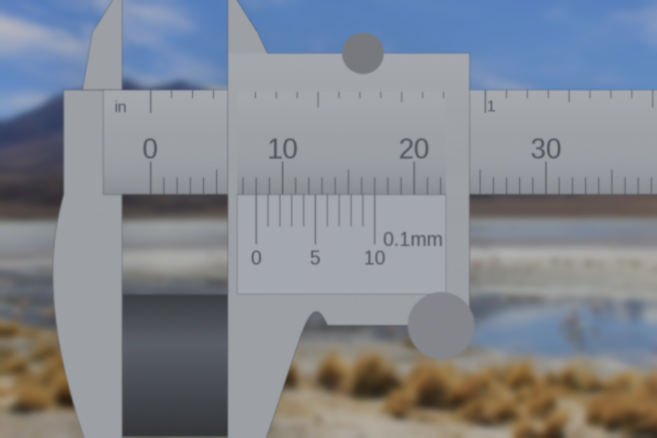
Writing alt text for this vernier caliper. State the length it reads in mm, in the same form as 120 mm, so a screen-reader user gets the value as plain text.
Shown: 8.0 mm
